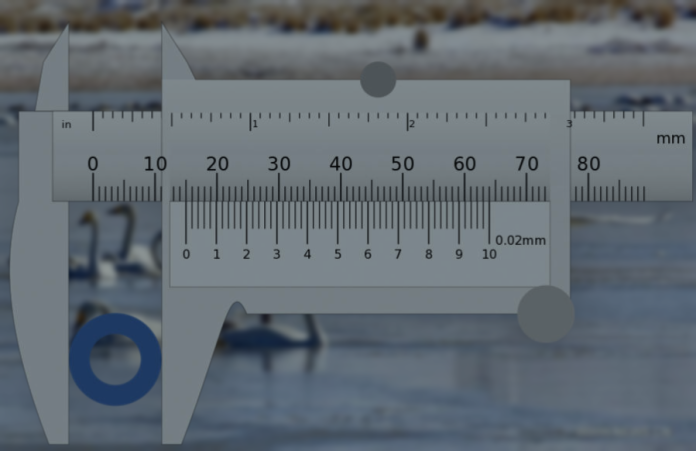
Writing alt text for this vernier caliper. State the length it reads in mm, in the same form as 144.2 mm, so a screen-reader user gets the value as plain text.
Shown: 15.0 mm
